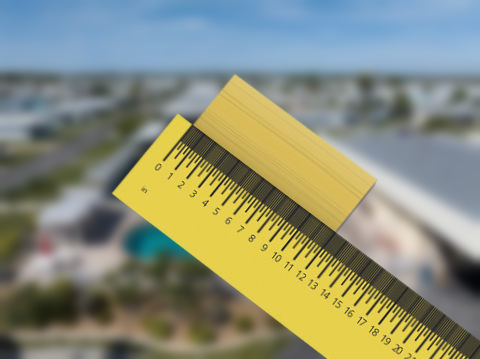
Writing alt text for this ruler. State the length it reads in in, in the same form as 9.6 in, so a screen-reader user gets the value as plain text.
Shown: 12 in
